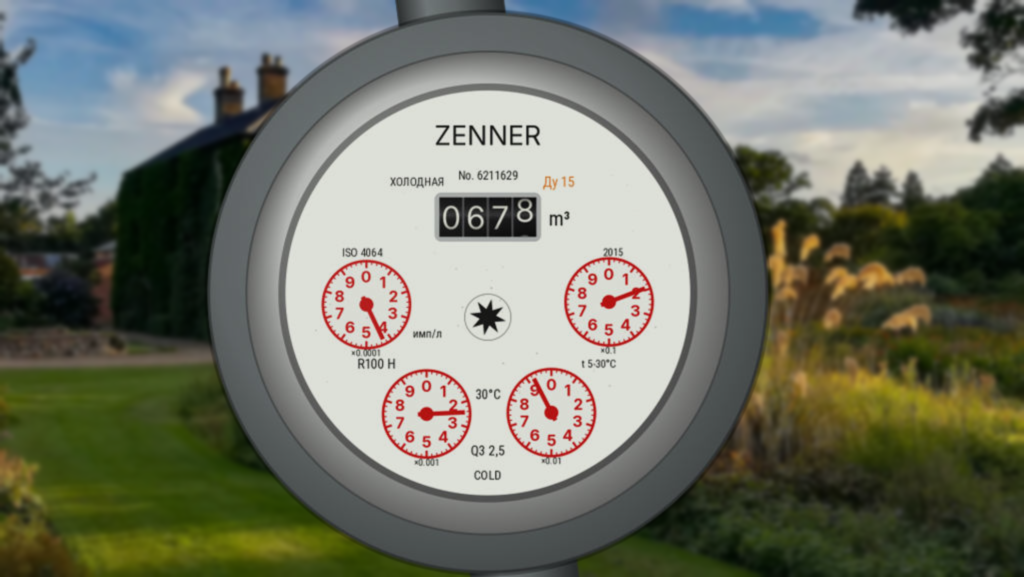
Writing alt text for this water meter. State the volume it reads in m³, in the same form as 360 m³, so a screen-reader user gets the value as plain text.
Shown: 678.1924 m³
